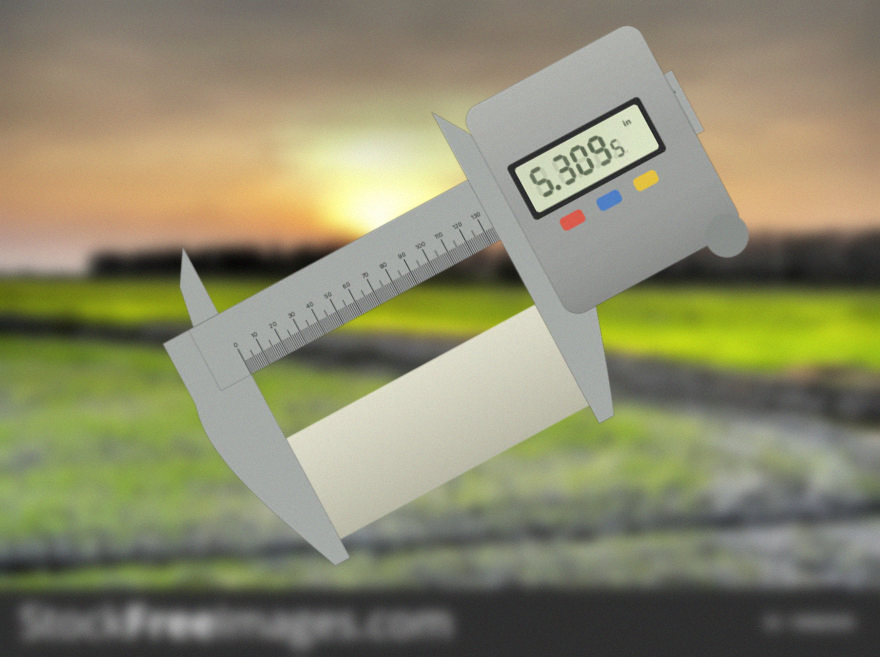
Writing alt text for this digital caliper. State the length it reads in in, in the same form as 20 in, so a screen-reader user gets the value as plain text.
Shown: 5.3095 in
